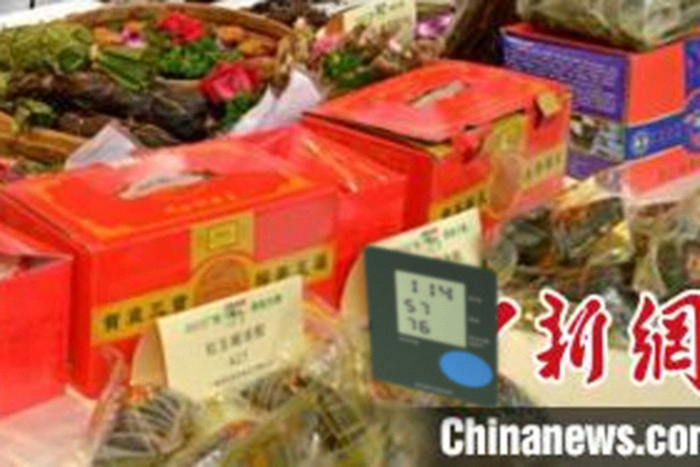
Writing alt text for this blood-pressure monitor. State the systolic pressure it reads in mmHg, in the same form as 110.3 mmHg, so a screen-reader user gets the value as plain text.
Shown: 114 mmHg
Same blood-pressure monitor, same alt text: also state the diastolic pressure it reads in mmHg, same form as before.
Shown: 57 mmHg
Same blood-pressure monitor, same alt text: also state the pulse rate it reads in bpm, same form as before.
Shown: 76 bpm
